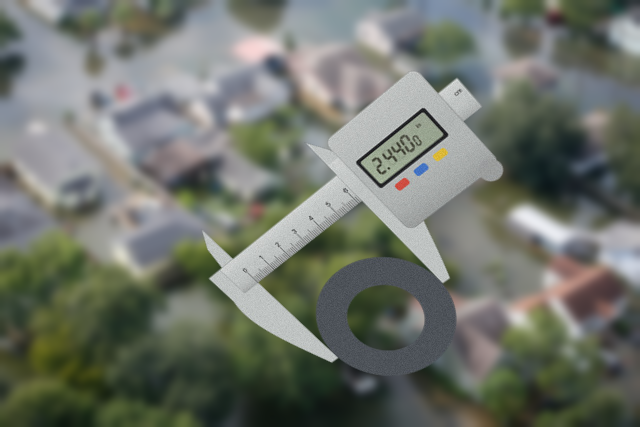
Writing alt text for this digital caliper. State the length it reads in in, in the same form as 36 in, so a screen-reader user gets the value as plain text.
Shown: 2.4400 in
